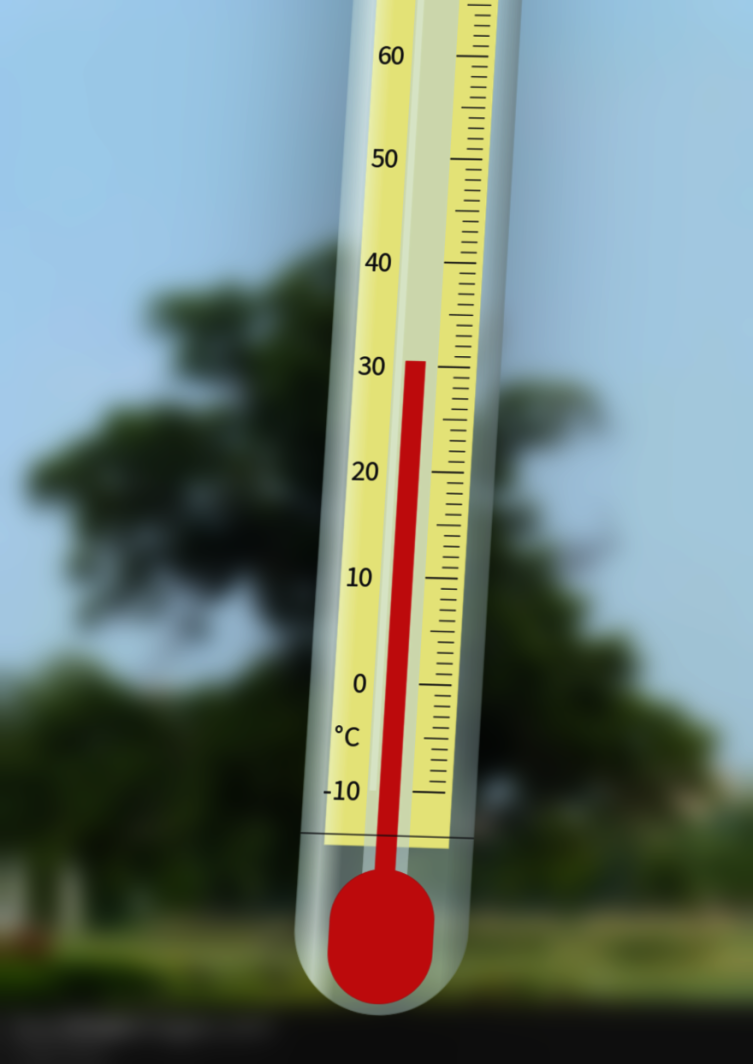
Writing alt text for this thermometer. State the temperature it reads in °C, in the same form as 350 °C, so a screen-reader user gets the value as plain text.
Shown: 30.5 °C
